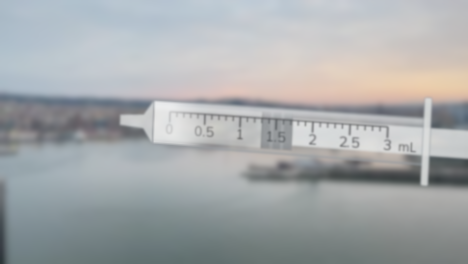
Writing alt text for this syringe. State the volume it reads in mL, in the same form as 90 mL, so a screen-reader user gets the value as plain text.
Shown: 1.3 mL
